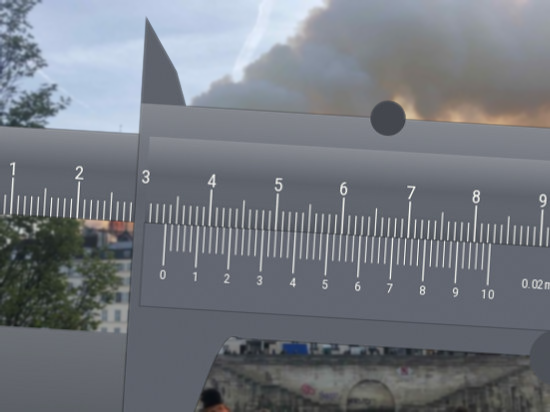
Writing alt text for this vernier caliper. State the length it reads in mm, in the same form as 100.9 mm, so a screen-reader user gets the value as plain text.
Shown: 33.4 mm
